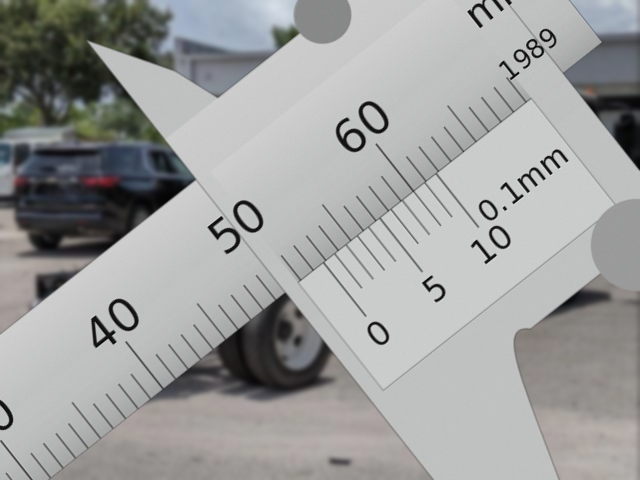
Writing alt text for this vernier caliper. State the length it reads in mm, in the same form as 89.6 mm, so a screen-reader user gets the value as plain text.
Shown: 52.8 mm
